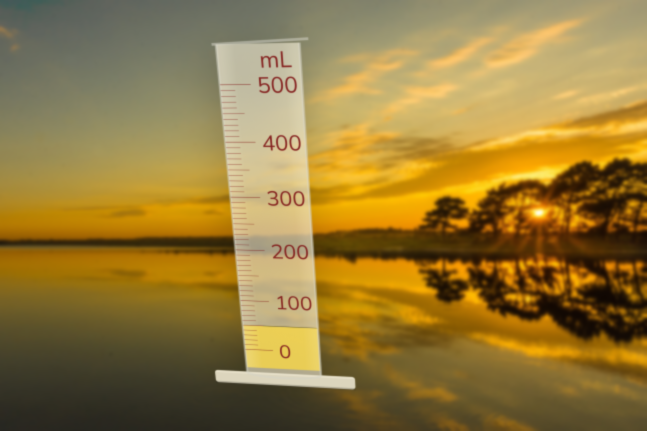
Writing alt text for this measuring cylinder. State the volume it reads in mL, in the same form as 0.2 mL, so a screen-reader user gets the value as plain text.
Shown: 50 mL
